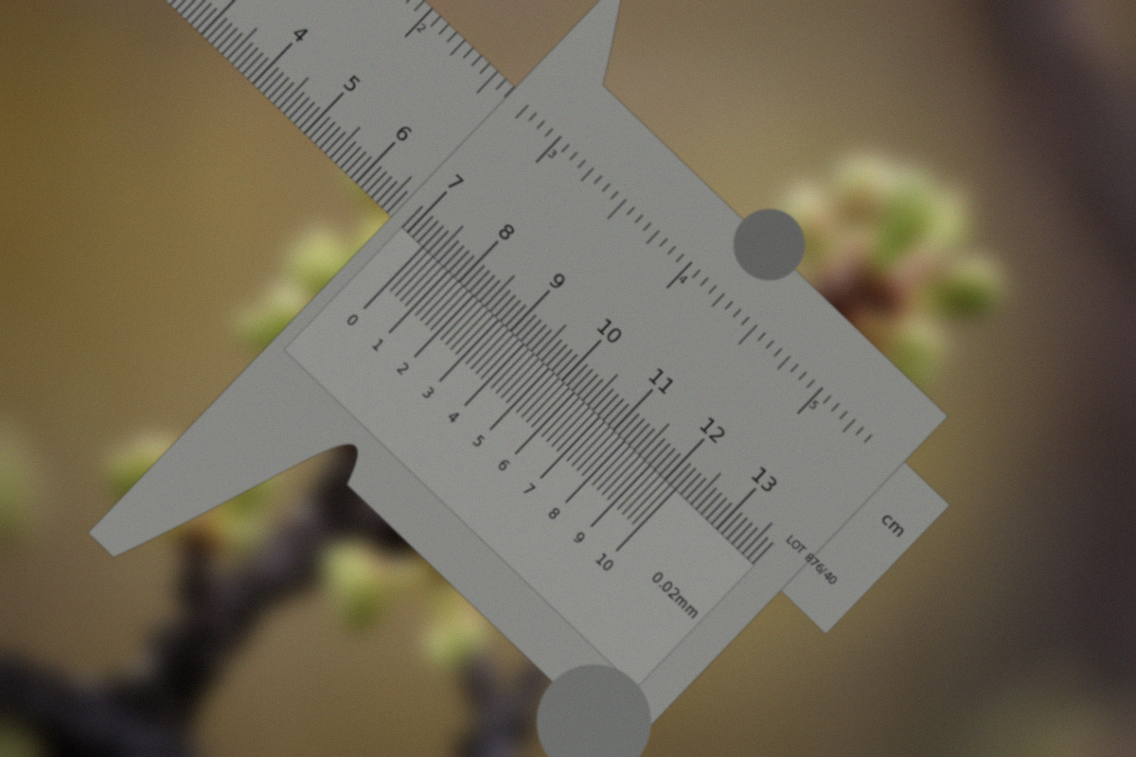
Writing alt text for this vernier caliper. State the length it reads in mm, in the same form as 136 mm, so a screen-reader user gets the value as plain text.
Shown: 73.0 mm
